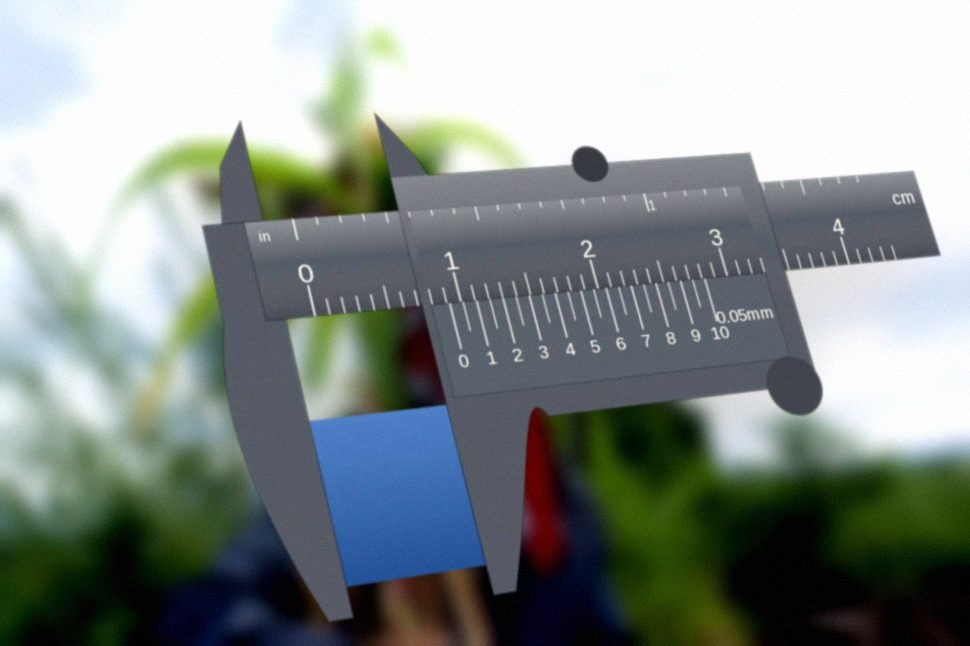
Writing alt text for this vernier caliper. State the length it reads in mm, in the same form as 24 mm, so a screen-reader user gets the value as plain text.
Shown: 9.2 mm
